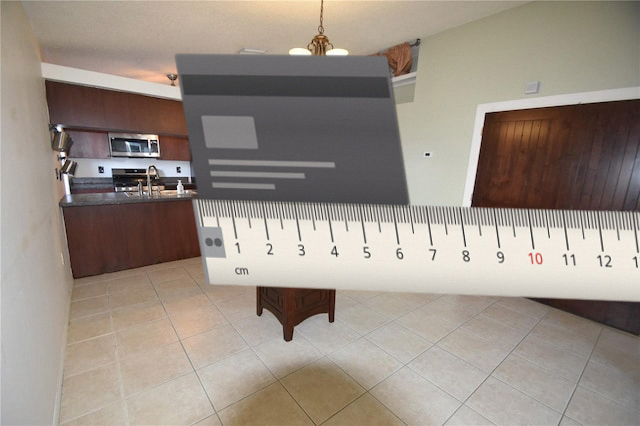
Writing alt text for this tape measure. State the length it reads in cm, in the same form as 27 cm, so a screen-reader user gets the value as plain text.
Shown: 6.5 cm
